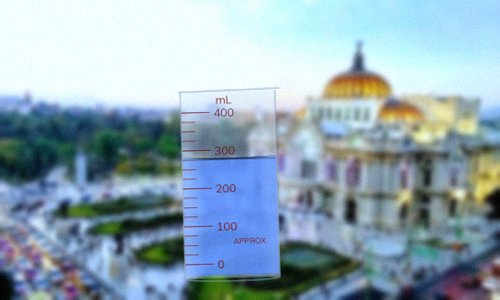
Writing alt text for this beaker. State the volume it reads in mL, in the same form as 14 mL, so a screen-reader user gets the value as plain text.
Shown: 275 mL
